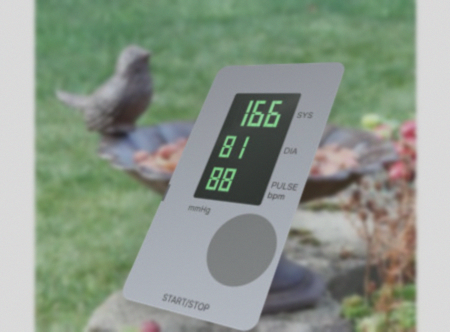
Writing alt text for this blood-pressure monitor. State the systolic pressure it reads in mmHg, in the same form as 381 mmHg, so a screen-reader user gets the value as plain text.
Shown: 166 mmHg
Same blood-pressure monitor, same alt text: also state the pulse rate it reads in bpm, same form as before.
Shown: 88 bpm
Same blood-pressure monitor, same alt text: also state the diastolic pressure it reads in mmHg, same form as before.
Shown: 81 mmHg
